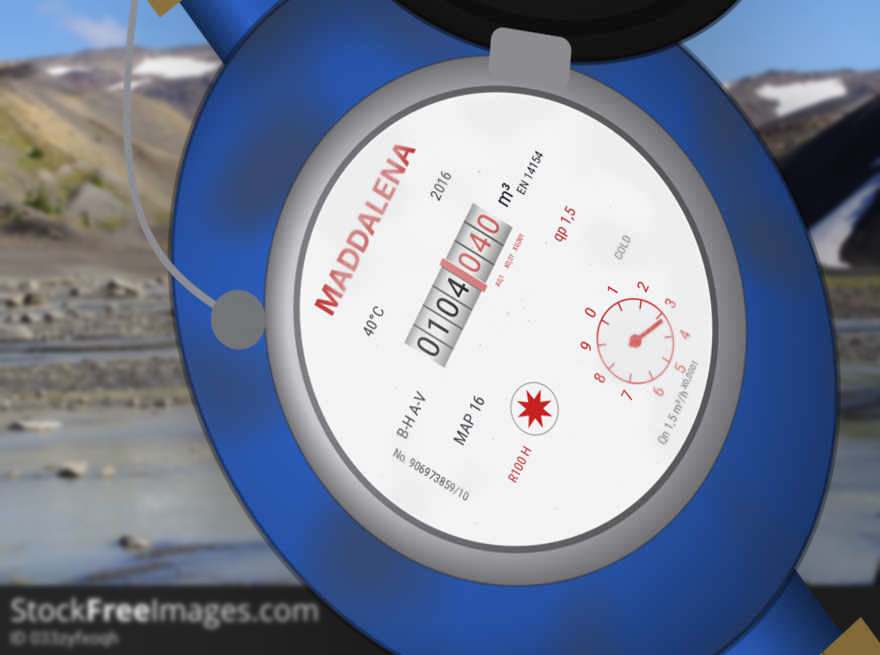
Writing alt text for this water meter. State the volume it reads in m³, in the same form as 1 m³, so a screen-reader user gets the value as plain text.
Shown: 104.0403 m³
